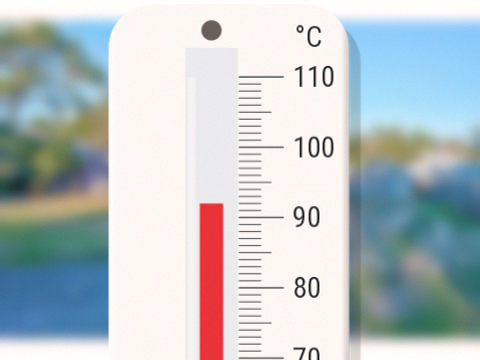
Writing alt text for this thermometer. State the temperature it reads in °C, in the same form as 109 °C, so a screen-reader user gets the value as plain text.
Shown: 92 °C
